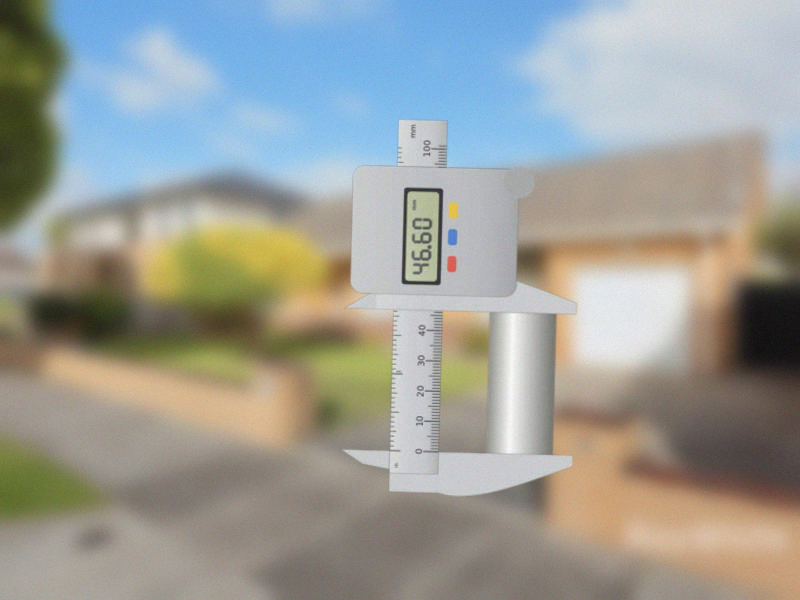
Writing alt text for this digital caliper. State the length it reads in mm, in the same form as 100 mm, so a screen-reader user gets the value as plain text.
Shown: 46.60 mm
